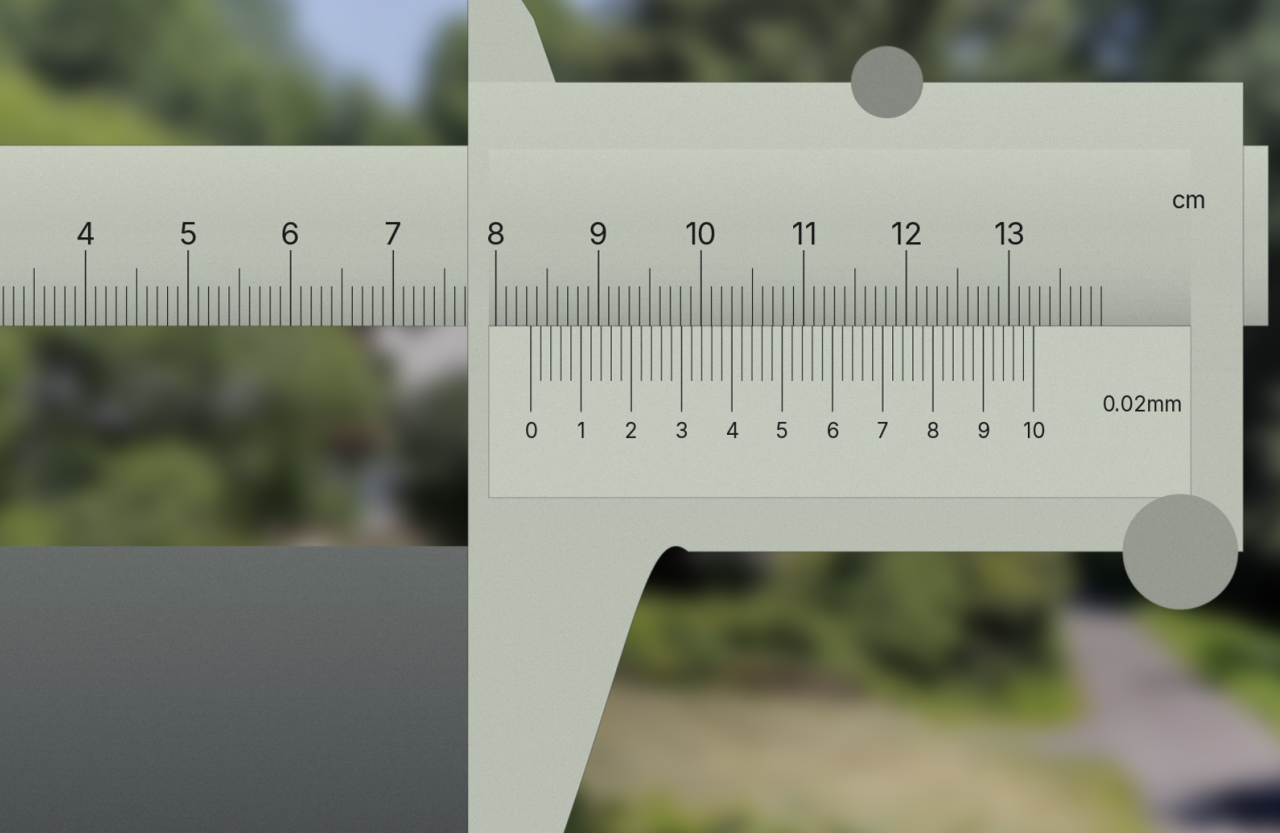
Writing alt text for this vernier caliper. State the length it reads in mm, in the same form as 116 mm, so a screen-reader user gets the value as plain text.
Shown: 83.4 mm
